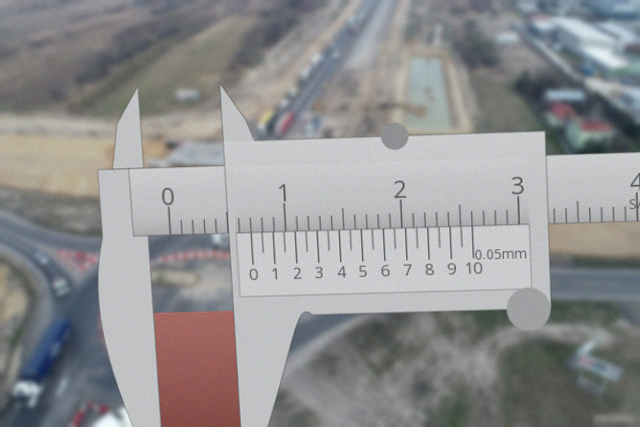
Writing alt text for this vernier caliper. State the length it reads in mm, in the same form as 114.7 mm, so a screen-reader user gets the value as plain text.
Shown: 7.0 mm
